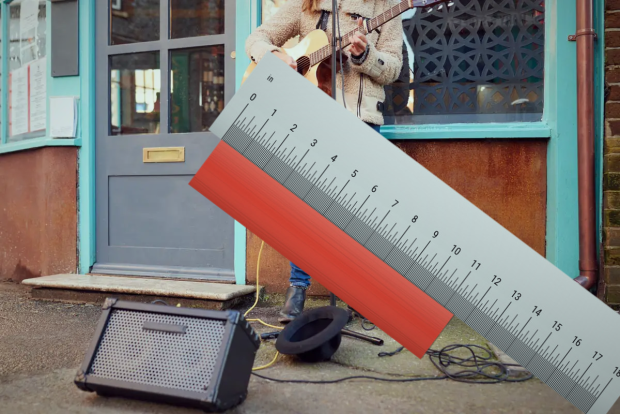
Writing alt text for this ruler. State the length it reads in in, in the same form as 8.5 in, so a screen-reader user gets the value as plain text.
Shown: 11.5 in
